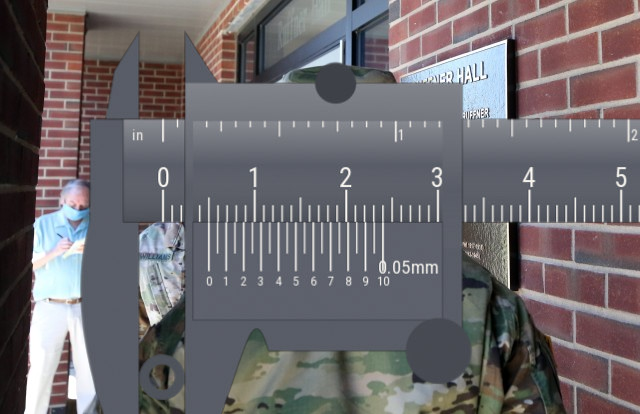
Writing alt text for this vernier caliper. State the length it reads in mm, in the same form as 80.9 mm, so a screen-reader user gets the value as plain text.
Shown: 5.0 mm
